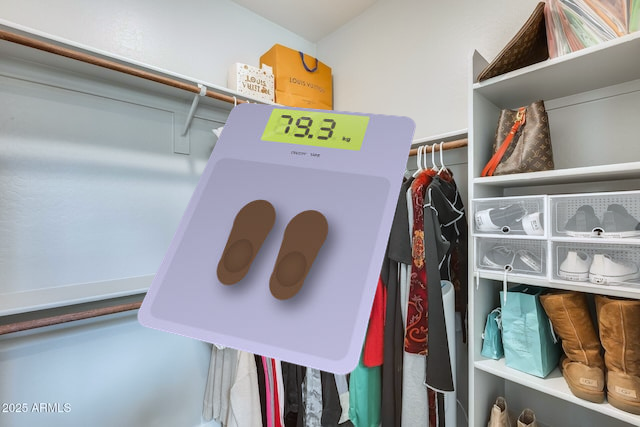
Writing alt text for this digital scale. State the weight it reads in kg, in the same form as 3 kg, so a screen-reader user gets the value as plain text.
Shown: 79.3 kg
